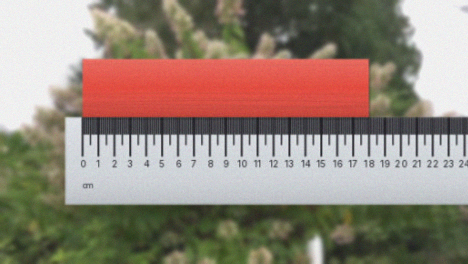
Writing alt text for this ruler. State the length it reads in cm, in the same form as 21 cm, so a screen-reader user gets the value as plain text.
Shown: 18 cm
